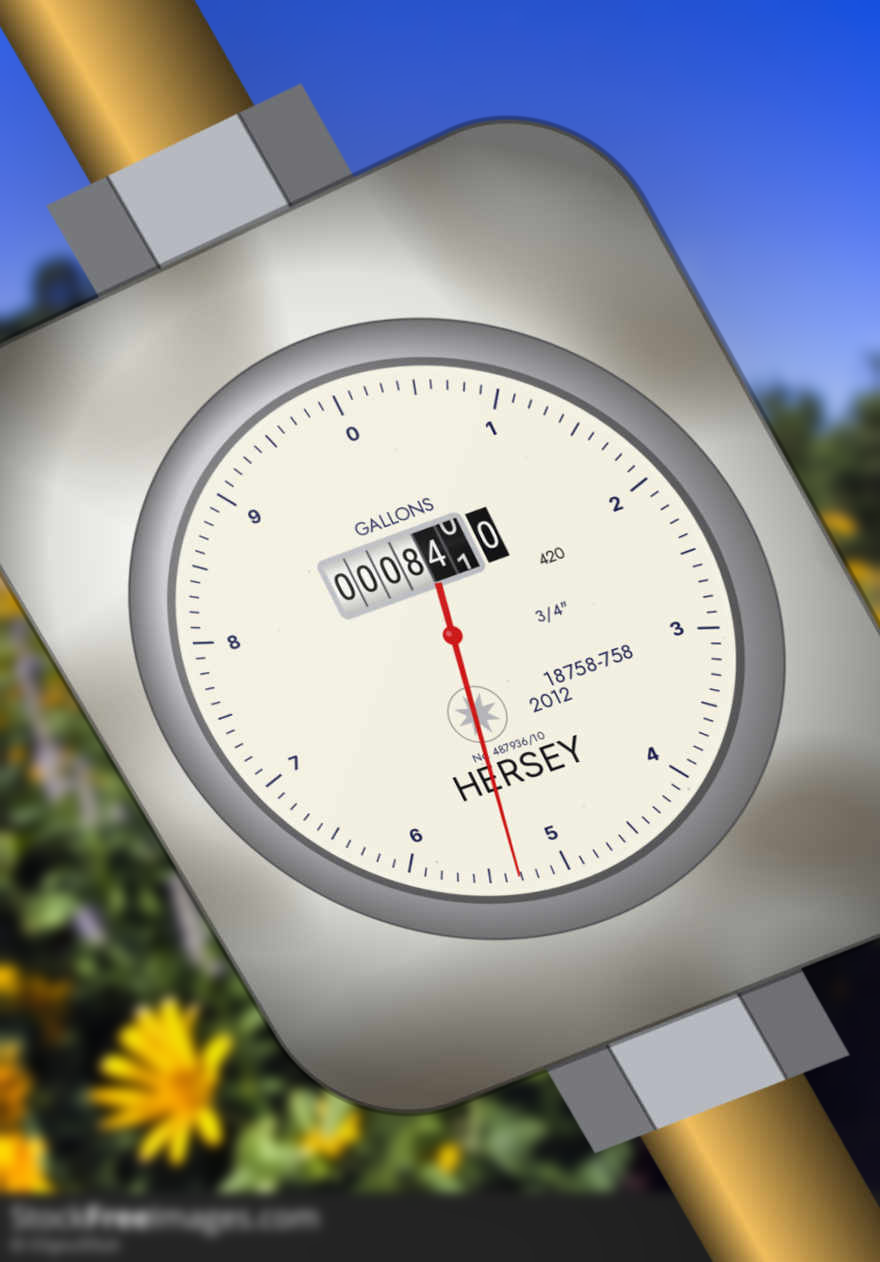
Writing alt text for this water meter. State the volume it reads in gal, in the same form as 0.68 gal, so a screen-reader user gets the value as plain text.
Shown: 8405.3 gal
